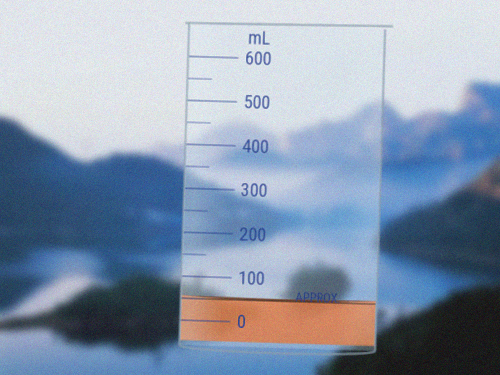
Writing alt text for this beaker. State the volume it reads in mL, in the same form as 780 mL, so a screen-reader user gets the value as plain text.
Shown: 50 mL
